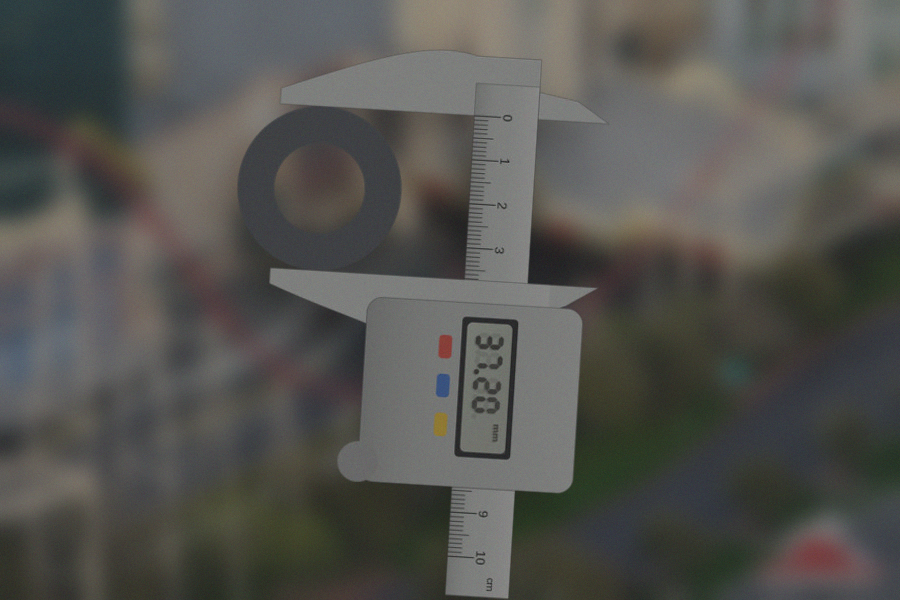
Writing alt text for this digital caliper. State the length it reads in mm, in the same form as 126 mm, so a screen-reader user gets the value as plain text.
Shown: 37.20 mm
